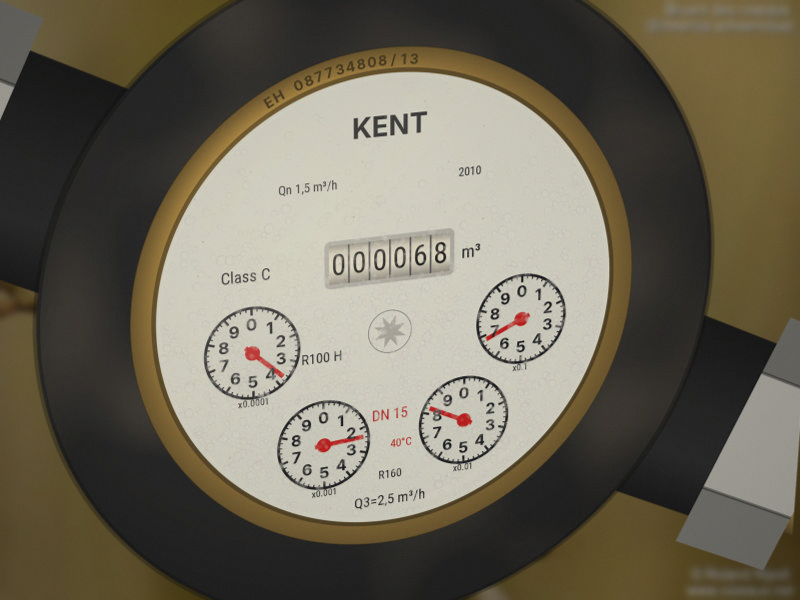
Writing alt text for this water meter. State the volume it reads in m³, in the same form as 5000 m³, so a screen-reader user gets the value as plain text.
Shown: 68.6823 m³
